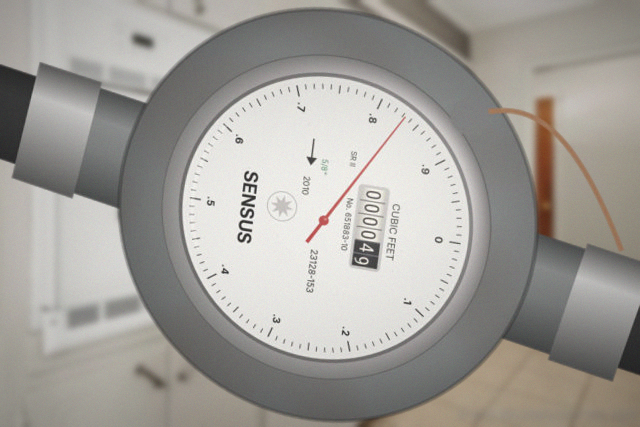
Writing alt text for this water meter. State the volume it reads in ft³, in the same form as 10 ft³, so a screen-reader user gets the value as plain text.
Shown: 48.83 ft³
